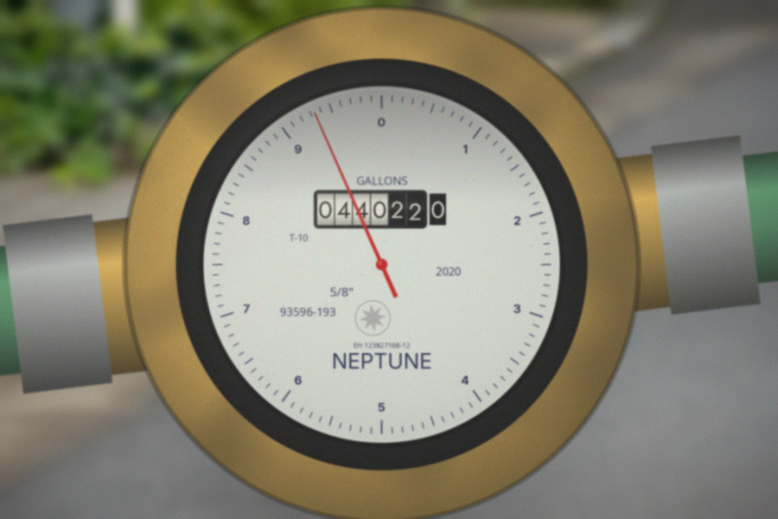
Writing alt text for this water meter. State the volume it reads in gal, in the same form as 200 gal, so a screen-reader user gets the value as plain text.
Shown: 440219.3 gal
